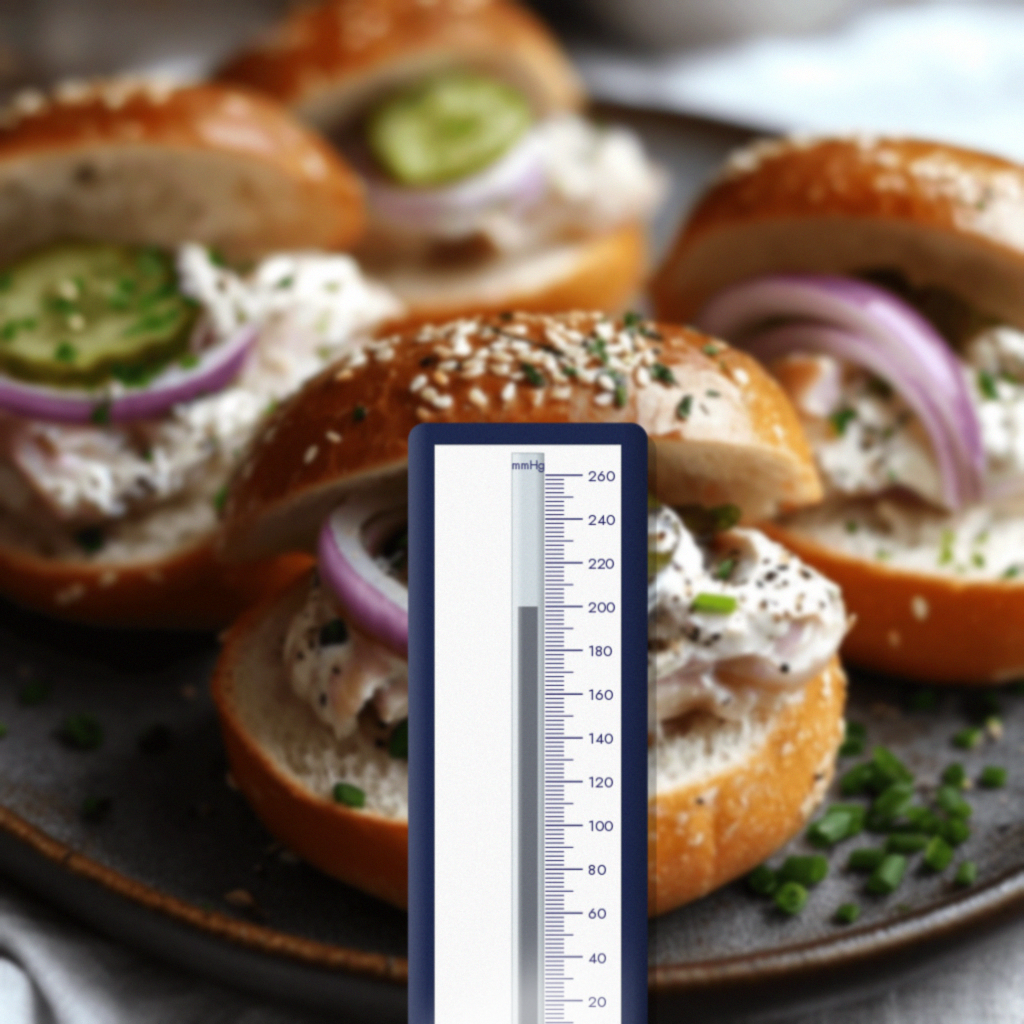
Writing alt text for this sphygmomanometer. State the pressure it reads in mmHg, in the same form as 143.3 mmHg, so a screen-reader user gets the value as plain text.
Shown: 200 mmHg
